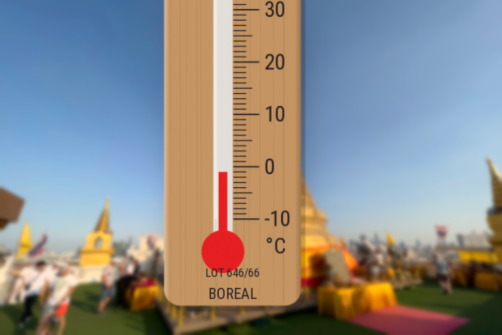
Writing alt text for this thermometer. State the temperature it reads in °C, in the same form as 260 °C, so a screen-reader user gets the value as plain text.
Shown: -1 °C
